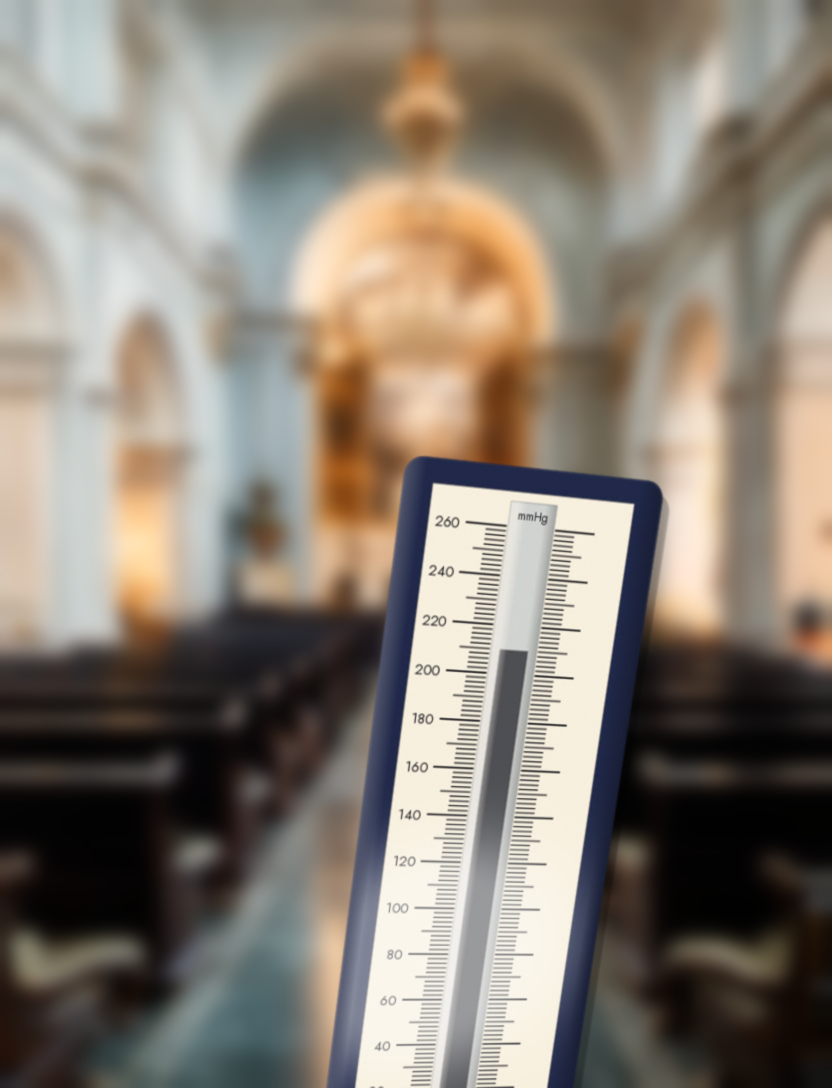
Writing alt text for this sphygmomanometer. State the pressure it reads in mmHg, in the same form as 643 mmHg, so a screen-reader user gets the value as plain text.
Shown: 210 mmHg
